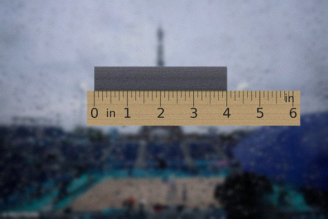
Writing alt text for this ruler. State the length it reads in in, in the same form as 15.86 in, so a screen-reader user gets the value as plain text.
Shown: 4 in
